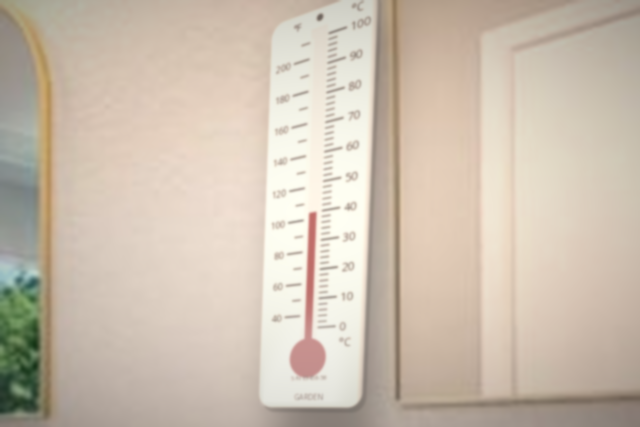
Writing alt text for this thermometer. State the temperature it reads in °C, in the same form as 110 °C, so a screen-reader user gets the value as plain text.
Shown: 40 °C
